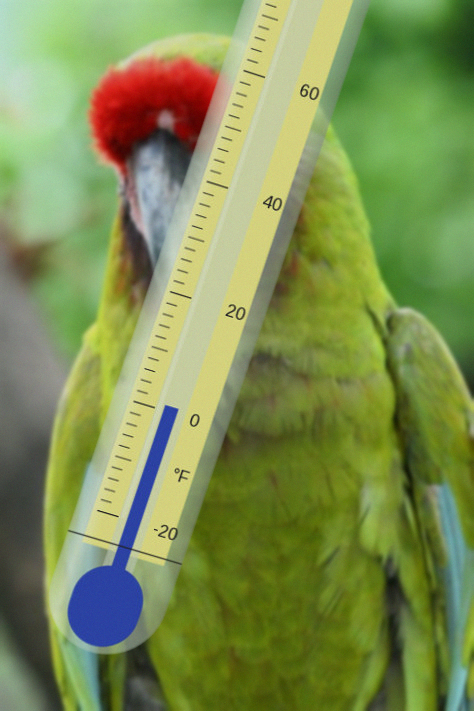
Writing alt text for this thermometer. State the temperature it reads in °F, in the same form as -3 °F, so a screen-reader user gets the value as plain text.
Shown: 1 °F
